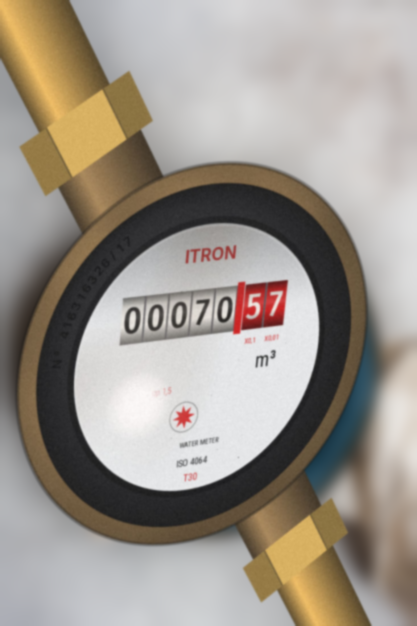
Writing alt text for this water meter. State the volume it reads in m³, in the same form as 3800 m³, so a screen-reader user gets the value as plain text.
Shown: 70.57 m³
